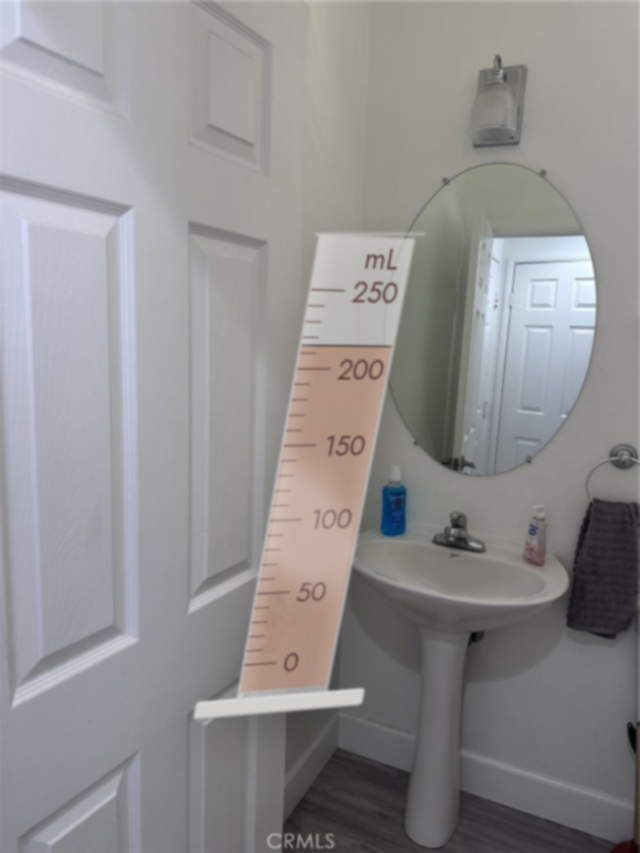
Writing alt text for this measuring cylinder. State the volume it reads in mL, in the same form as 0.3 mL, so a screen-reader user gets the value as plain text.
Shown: 215 mL
